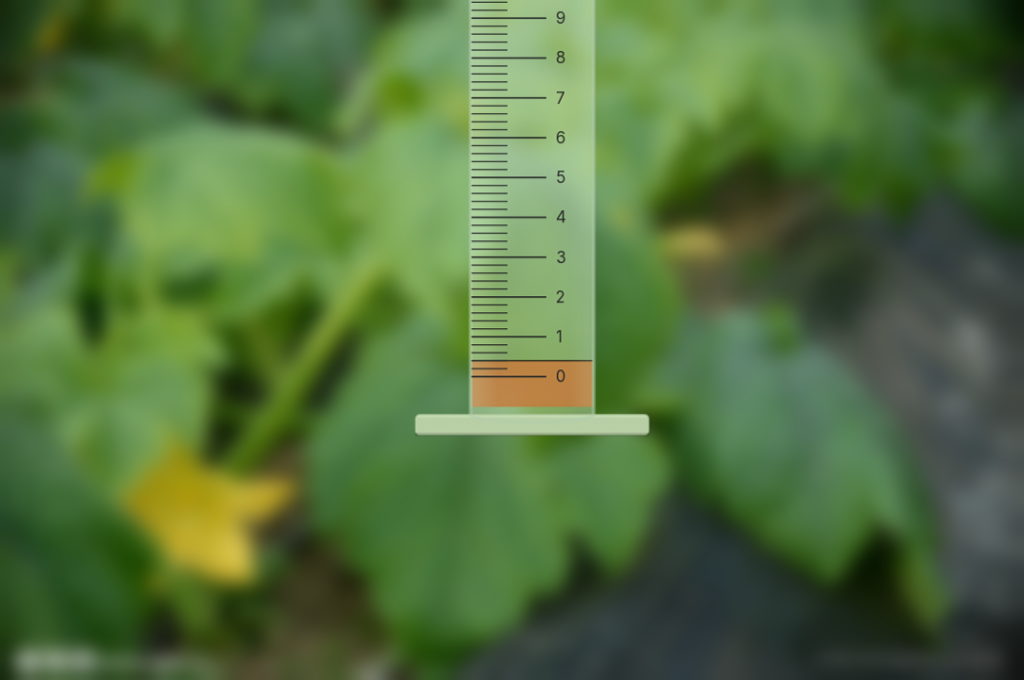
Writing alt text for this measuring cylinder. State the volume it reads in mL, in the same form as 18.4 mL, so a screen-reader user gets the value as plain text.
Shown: 0.4 mL
